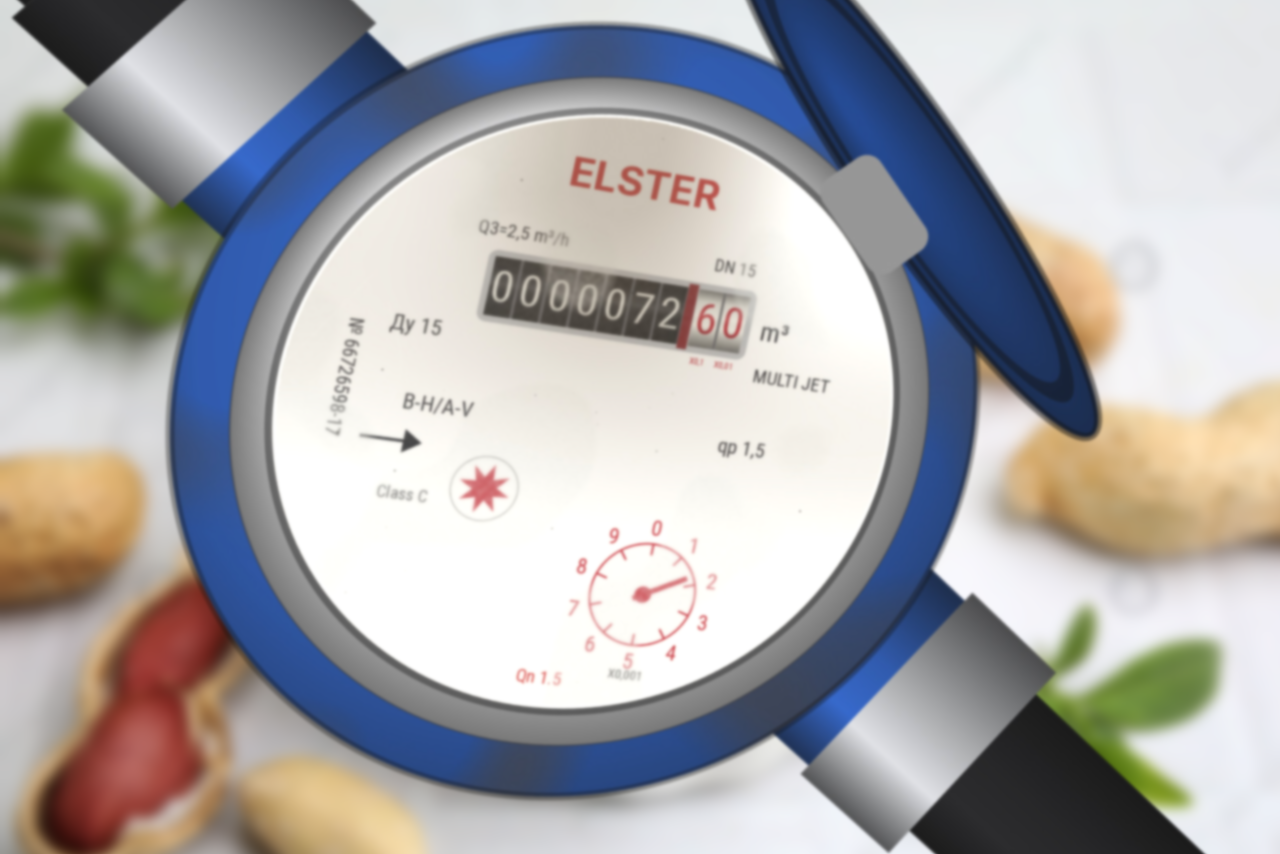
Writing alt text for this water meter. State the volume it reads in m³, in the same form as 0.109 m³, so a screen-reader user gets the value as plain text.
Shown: 72.601 m³
